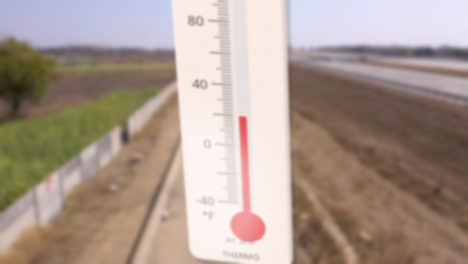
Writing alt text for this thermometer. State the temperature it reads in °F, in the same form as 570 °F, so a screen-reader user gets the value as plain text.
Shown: 20 °F
